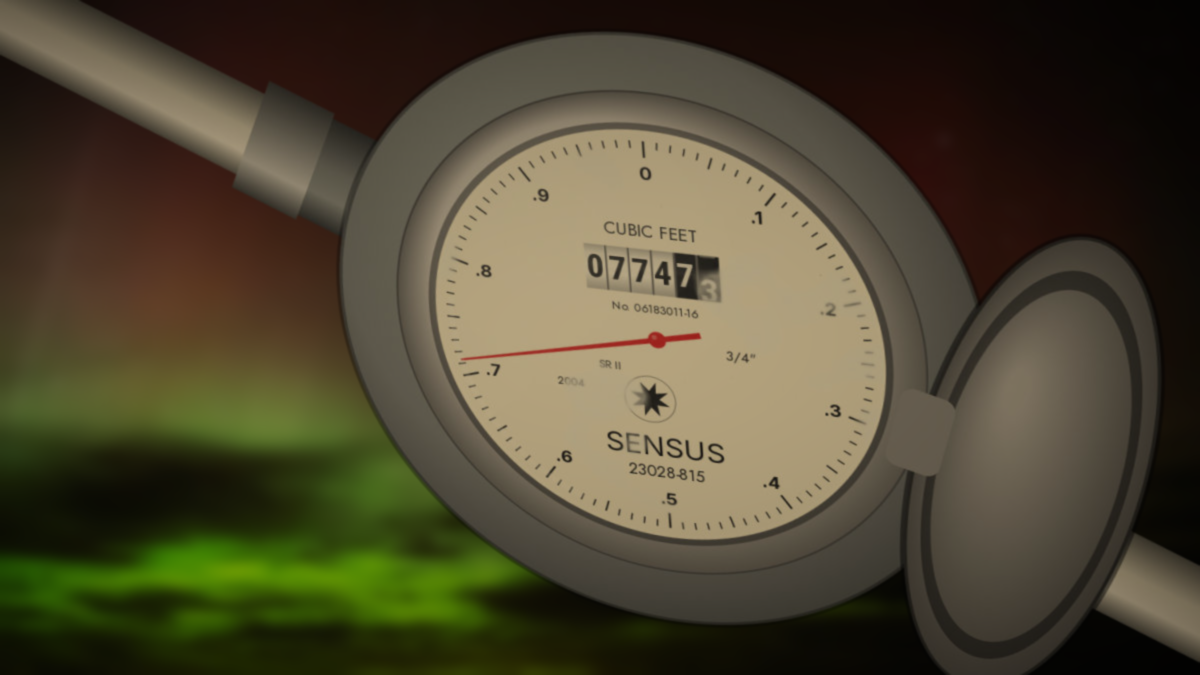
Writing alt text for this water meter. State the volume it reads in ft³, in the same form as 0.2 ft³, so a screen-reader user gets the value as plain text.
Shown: 77472.71 ft³
